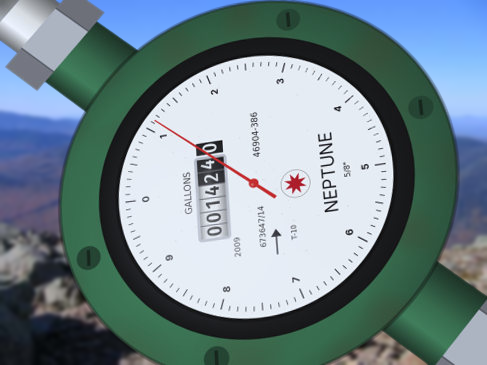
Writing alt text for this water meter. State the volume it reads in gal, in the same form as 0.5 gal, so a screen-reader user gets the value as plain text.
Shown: 14241.1 gal
